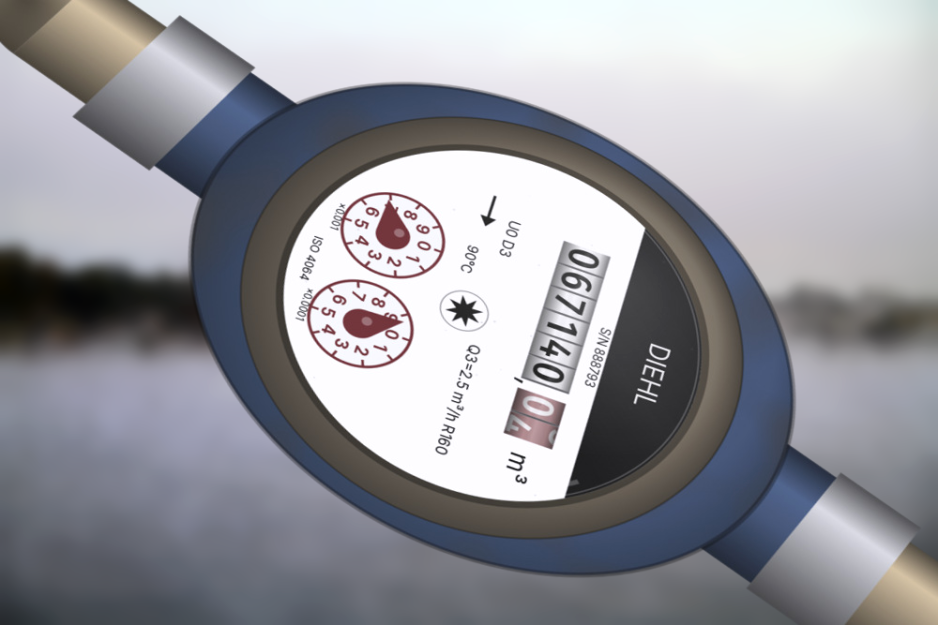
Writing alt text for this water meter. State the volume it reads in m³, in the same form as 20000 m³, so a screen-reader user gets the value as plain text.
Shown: 67140.0369 m³
